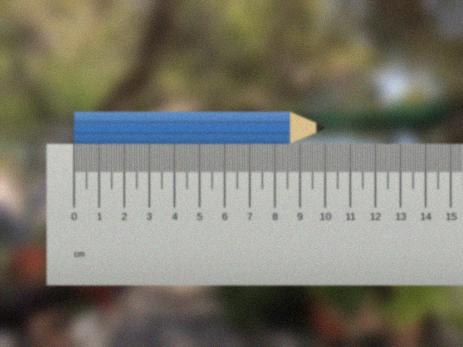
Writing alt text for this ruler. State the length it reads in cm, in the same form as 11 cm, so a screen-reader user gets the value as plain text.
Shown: 10 cm
